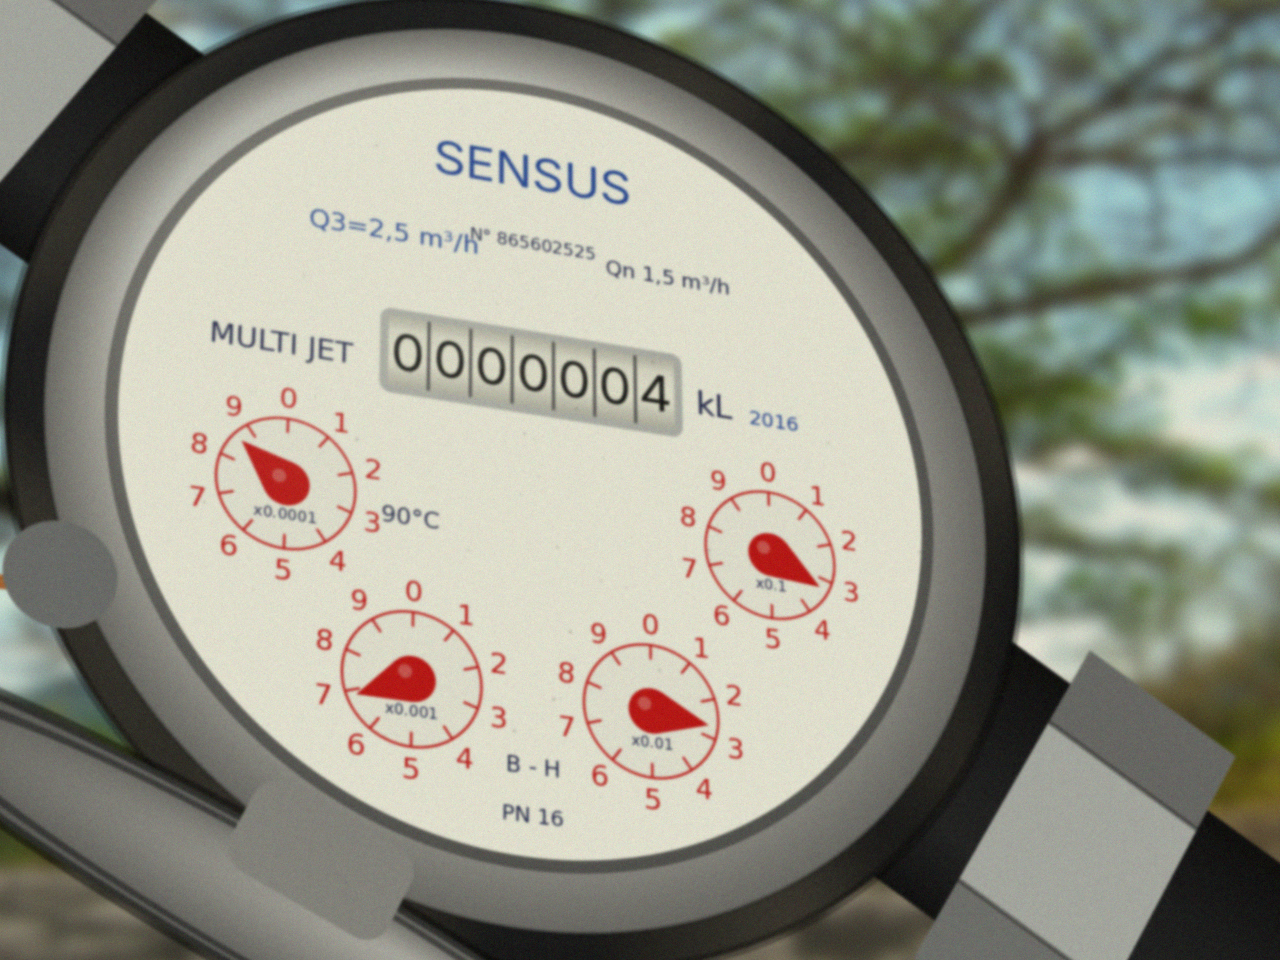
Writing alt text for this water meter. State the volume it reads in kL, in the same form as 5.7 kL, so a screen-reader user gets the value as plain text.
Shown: 4.3268 kL
